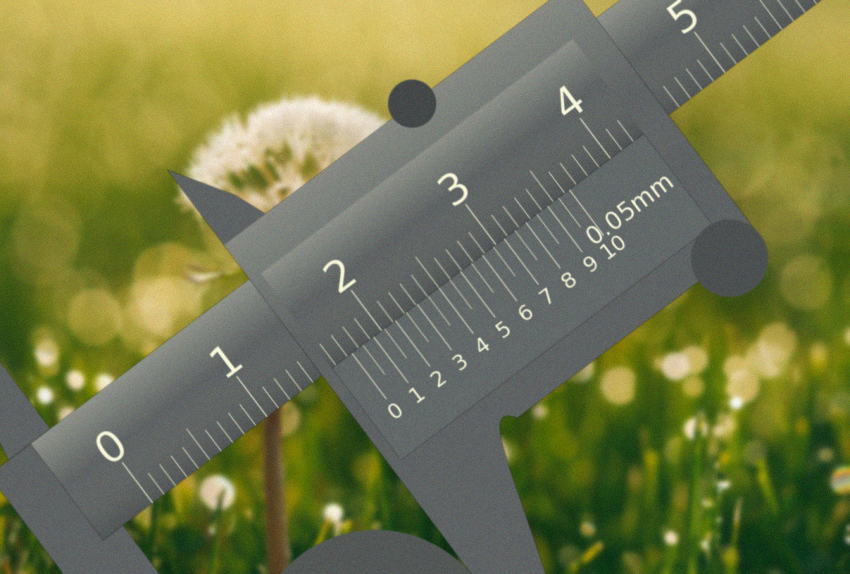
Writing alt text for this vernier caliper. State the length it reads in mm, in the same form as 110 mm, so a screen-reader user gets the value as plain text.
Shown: 17.4 mm
